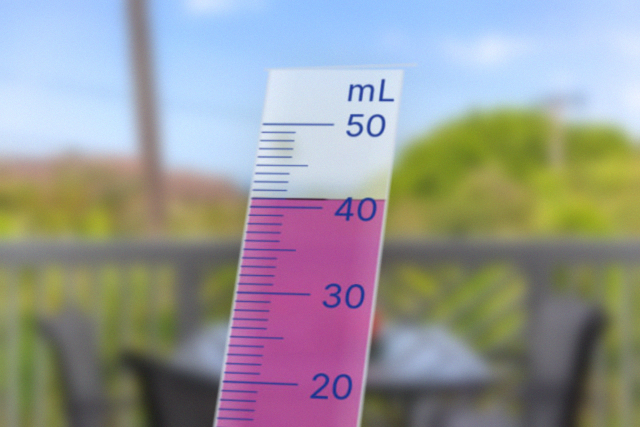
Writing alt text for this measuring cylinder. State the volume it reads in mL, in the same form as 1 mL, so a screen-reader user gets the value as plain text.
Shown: 41 mL
